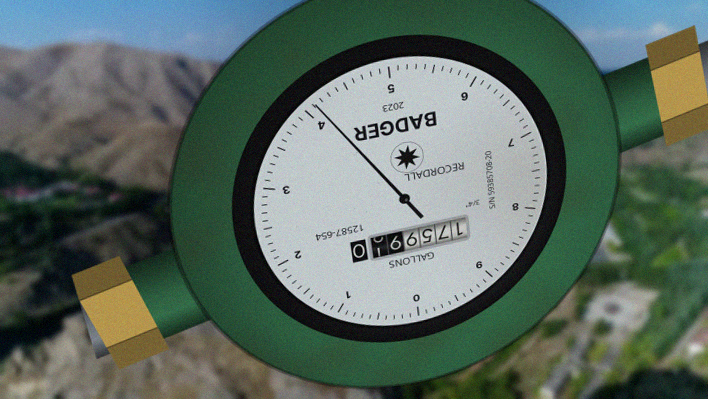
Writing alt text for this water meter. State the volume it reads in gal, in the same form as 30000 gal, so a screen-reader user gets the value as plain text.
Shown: 1759914.1 gal
